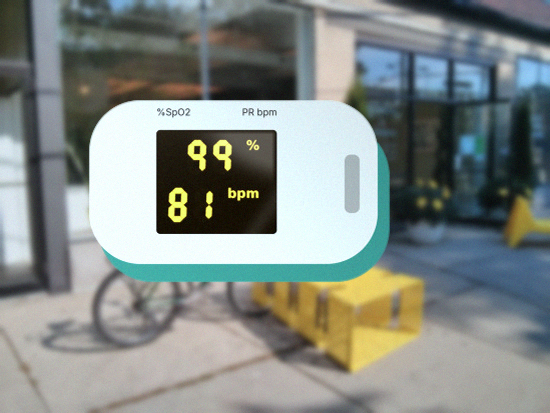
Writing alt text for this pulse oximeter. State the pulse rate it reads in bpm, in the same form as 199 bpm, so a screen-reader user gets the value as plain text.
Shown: 81 bpm
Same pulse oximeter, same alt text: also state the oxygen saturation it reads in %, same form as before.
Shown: 99 %
